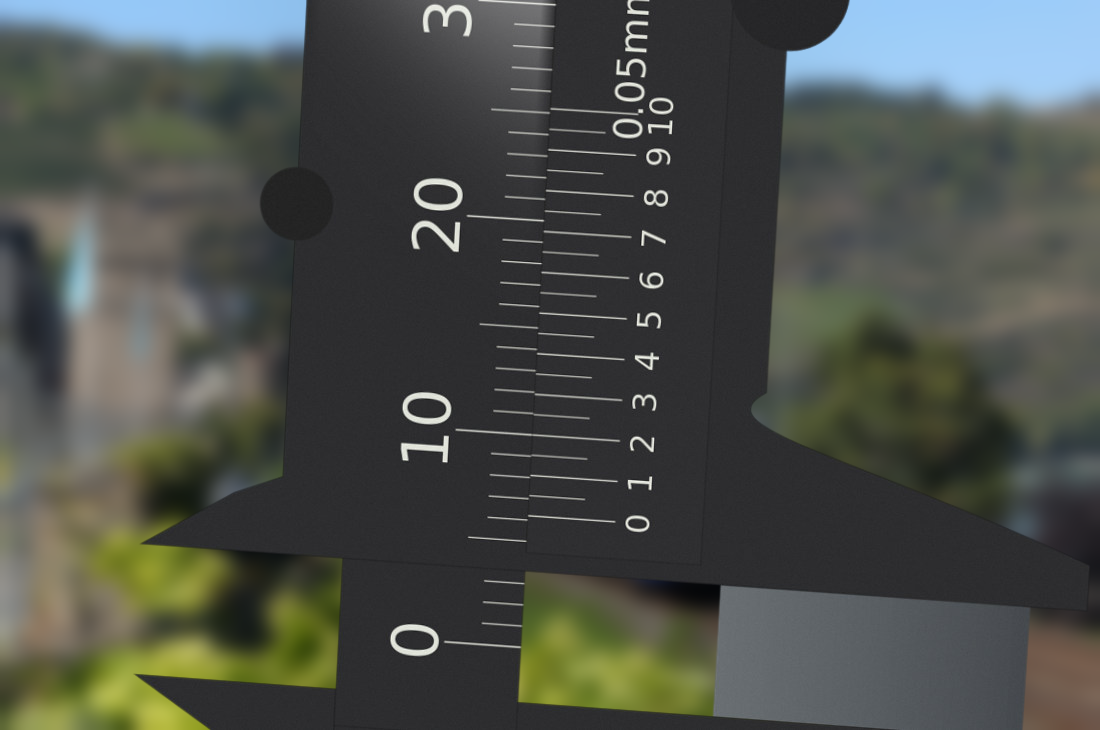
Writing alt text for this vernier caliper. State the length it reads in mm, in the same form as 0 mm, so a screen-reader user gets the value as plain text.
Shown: 6.2 mm
